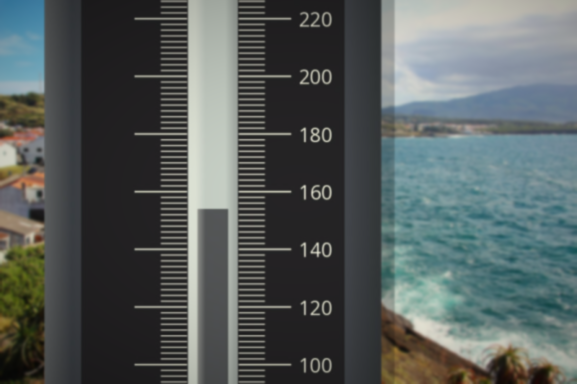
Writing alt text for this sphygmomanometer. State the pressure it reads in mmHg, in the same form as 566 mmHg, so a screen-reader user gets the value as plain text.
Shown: 154 mmHg
